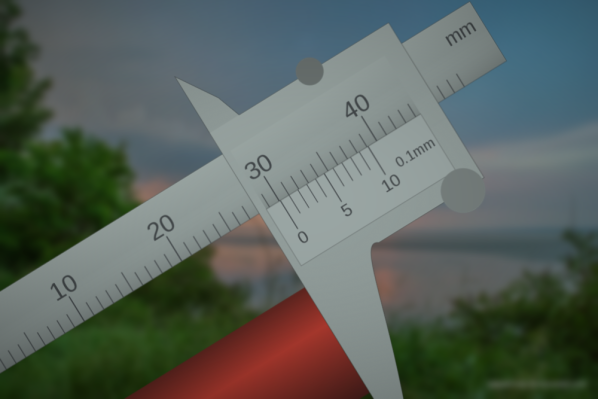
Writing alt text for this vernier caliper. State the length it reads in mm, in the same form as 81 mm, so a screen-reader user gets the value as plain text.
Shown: 30.1 mm
